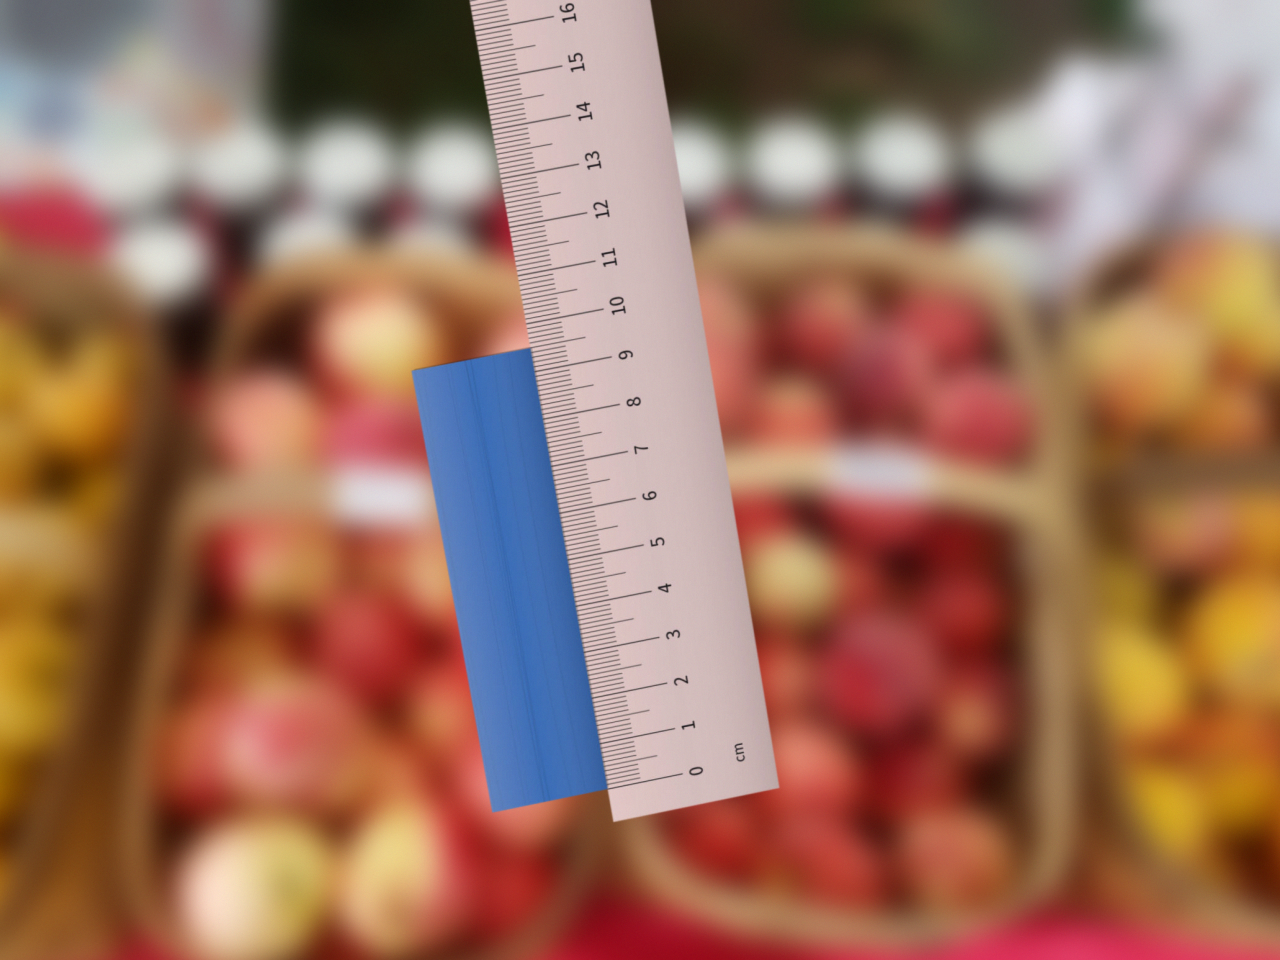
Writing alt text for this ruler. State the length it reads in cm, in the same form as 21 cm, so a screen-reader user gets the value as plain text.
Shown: 9.5 cm
